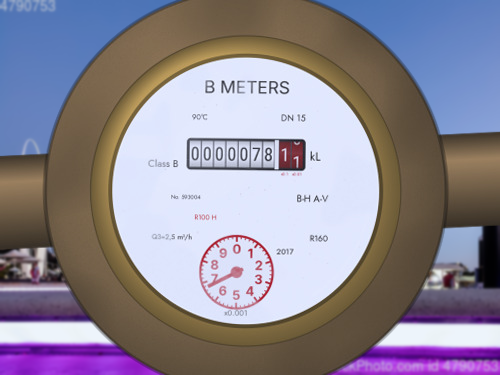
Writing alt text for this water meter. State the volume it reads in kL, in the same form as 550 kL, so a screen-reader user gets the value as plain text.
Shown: 78.106 kL
